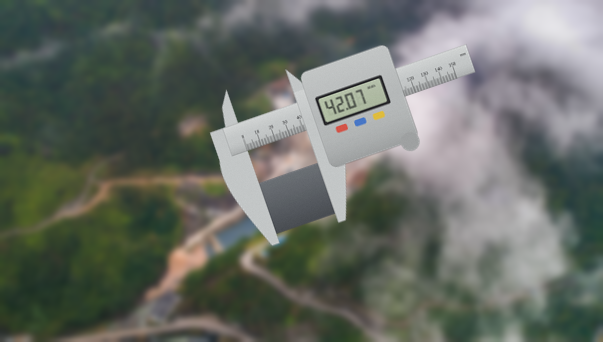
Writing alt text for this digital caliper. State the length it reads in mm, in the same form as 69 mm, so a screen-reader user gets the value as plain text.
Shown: 42.07 mm
